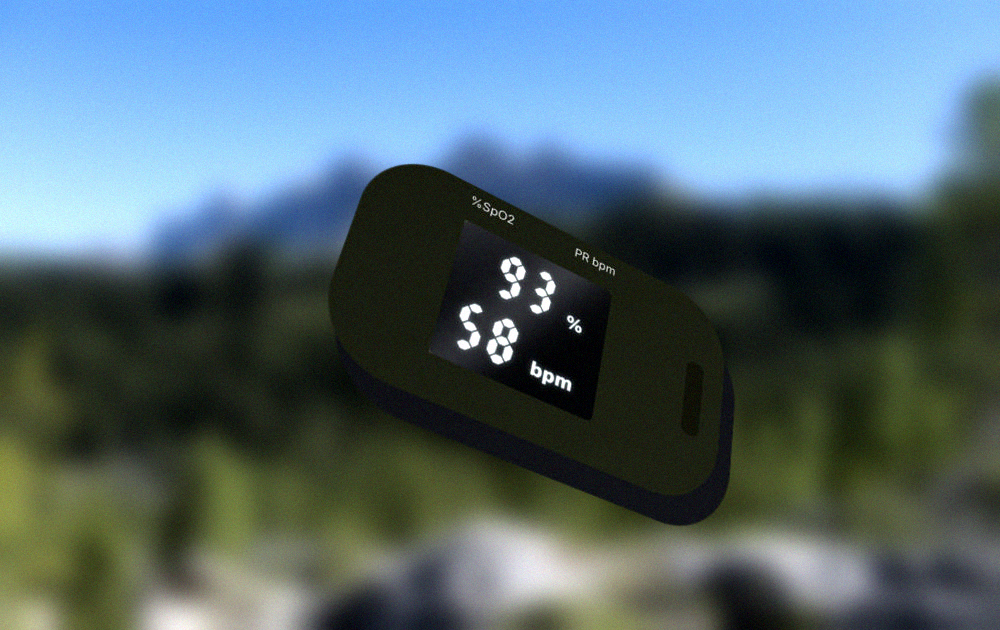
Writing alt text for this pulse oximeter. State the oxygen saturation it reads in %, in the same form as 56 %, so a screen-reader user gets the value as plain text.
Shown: 93 %
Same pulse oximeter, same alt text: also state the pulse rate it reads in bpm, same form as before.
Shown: 58 bpm
